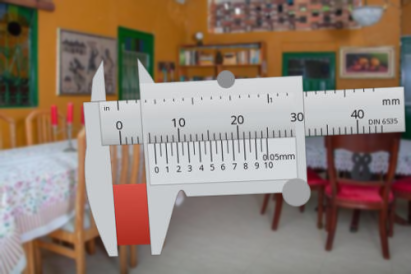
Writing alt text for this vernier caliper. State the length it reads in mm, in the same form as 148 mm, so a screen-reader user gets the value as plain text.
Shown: 5.8 mm
